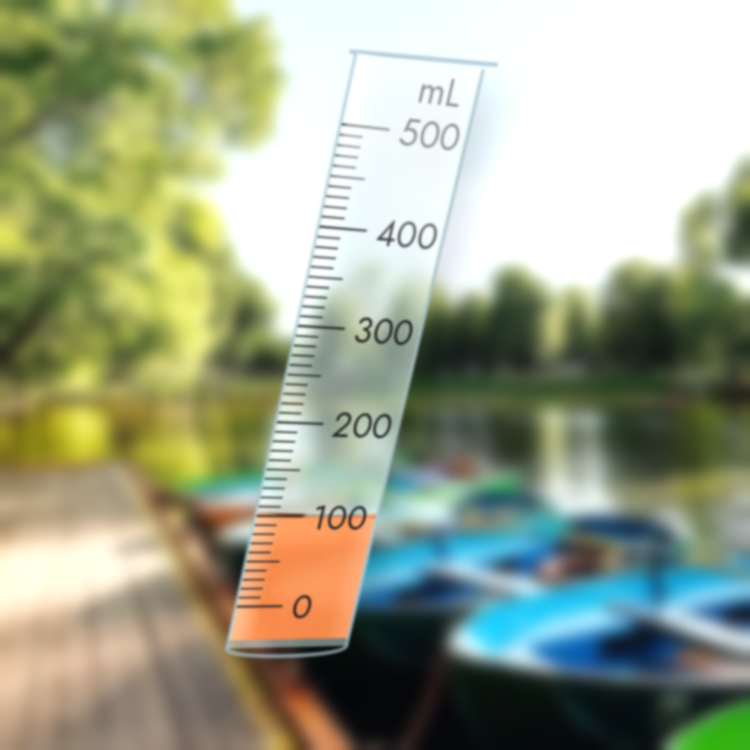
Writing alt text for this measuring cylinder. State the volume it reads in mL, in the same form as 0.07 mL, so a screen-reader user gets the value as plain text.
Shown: 100 mL
